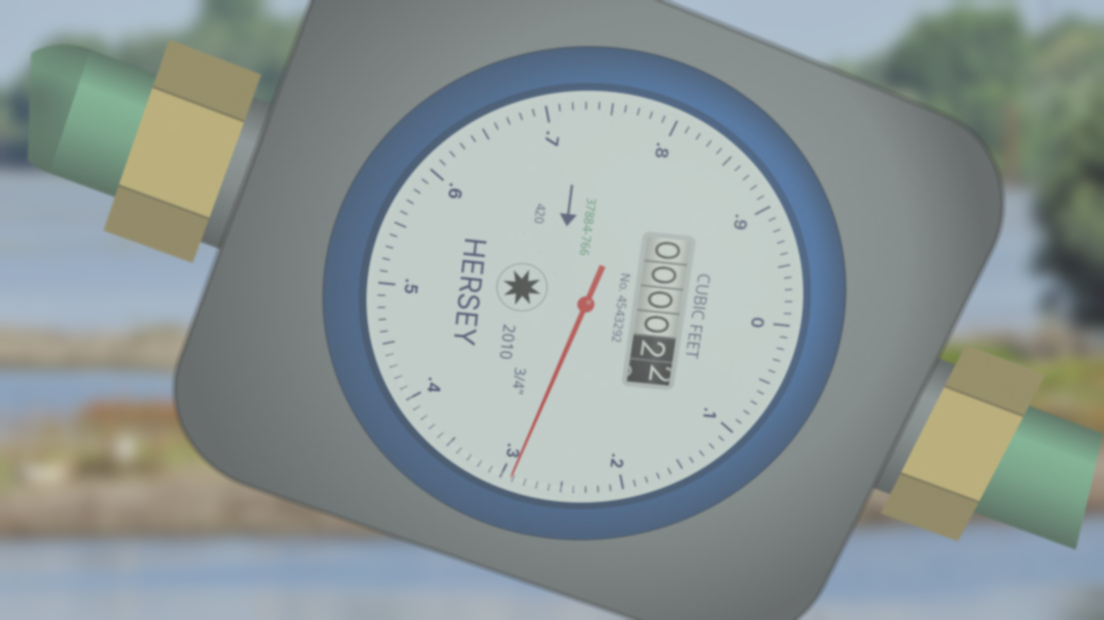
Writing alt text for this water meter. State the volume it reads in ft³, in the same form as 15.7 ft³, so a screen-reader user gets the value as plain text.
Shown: 22.29 ft³
